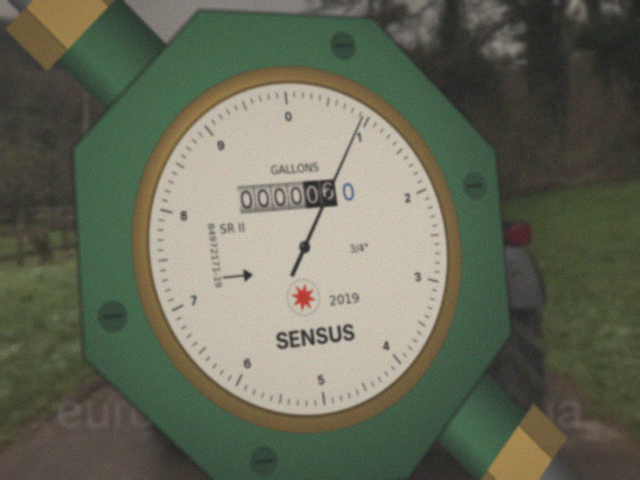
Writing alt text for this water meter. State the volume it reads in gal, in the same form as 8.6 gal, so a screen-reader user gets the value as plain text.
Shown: 60.9 gal
